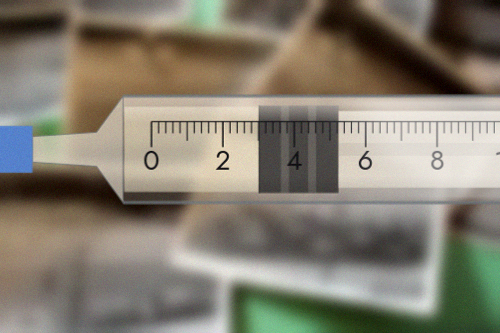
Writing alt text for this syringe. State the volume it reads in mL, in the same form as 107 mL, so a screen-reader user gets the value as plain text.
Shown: 3 mL
